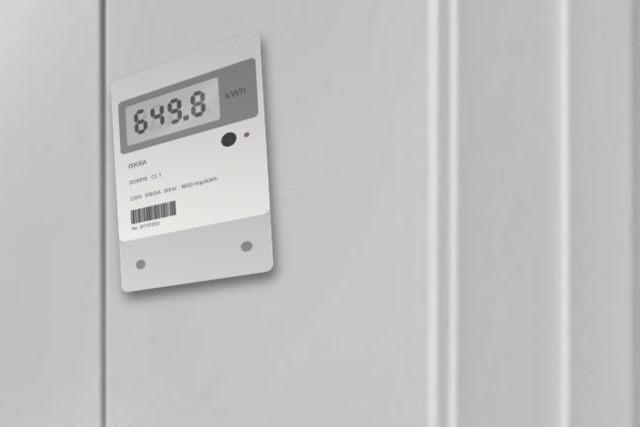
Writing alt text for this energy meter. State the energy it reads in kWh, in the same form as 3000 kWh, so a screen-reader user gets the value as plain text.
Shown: 649.8 kWh
